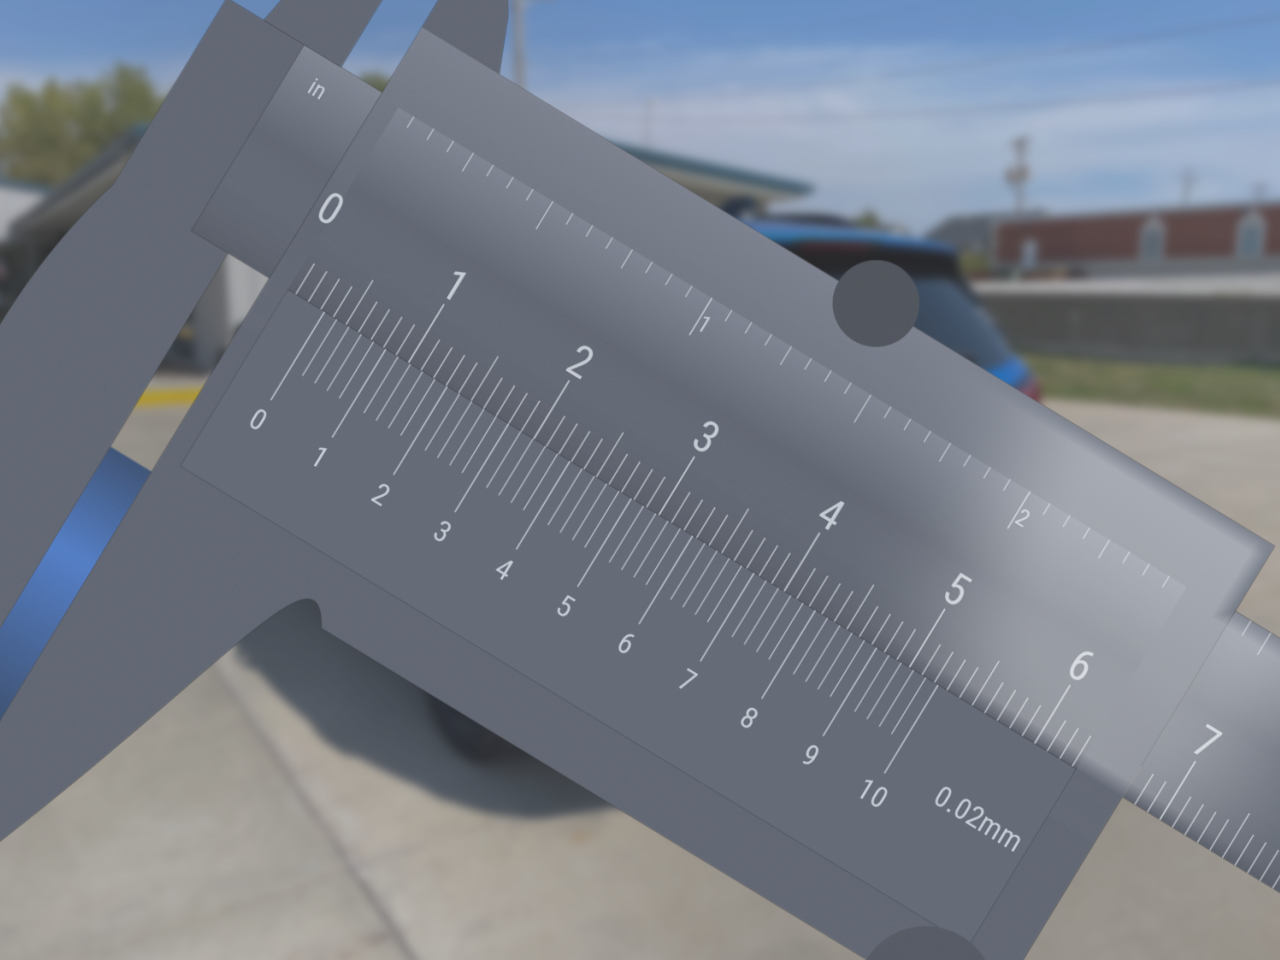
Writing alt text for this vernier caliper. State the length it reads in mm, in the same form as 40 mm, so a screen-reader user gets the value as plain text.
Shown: 3.3 mm
